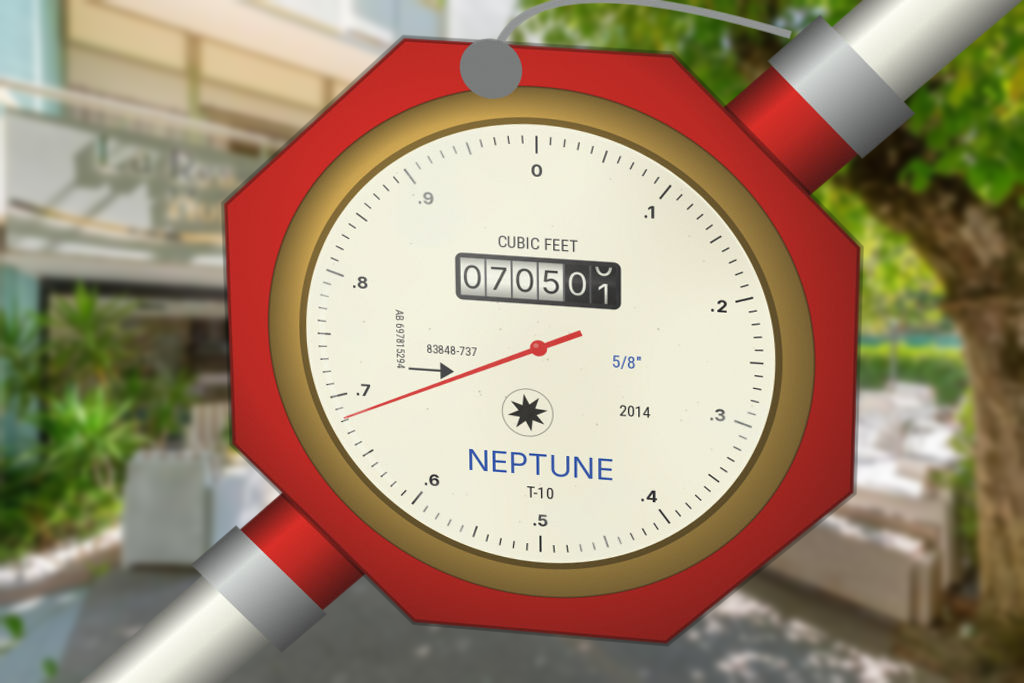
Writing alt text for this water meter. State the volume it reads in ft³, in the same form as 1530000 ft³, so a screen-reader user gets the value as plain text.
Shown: 70500.68 ft³
